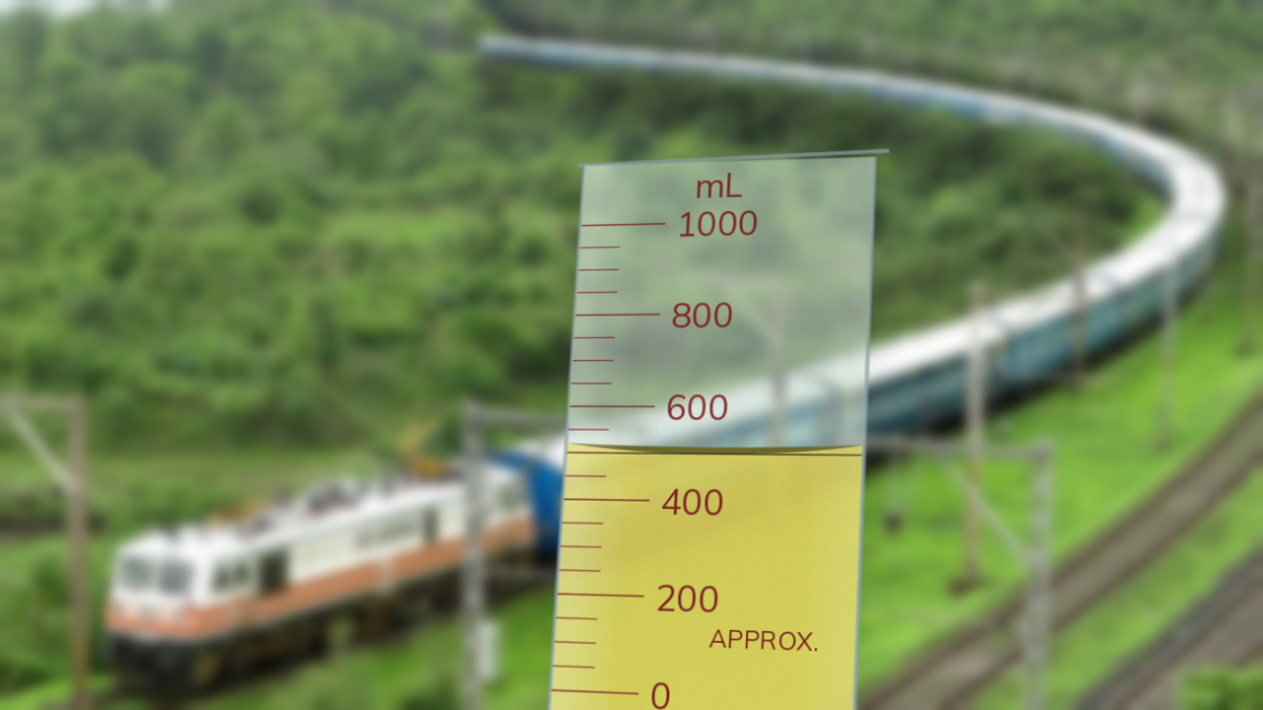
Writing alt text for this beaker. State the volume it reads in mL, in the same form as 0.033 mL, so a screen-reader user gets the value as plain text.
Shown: 500 mL
